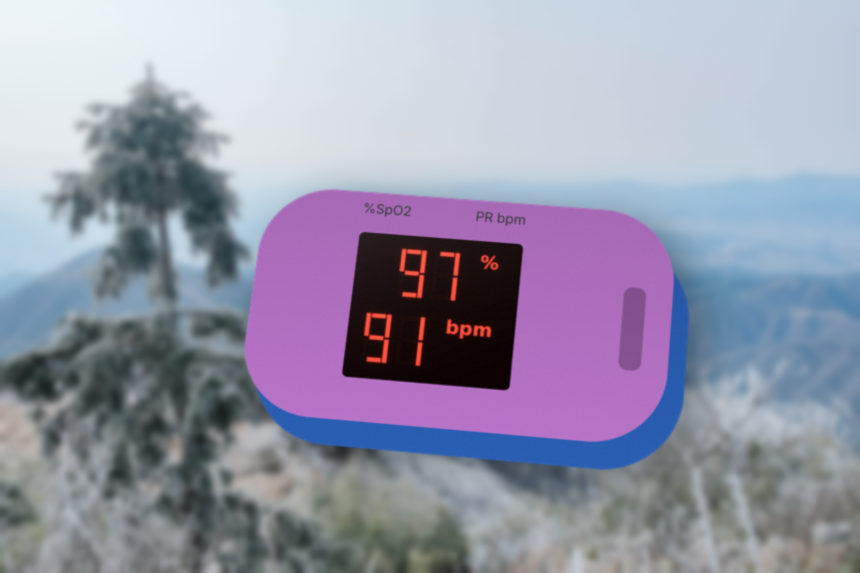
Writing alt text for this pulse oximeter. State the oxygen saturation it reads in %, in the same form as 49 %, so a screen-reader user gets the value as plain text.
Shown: 97 %
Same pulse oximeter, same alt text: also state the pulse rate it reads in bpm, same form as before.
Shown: 91 bpm
